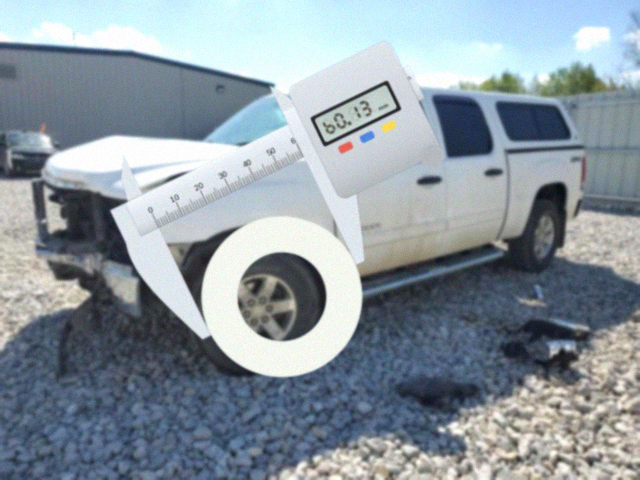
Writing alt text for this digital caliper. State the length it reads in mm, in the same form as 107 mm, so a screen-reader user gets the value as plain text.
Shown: 60.13 mm
